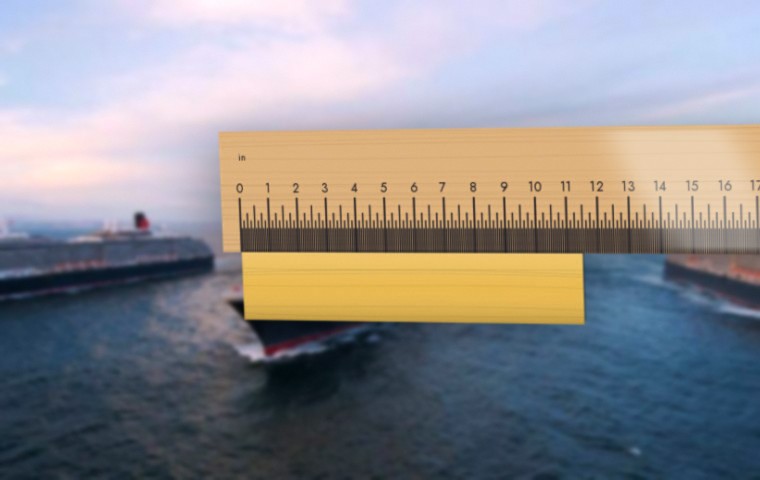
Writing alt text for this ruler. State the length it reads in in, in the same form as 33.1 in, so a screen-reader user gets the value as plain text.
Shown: 11.5 in
